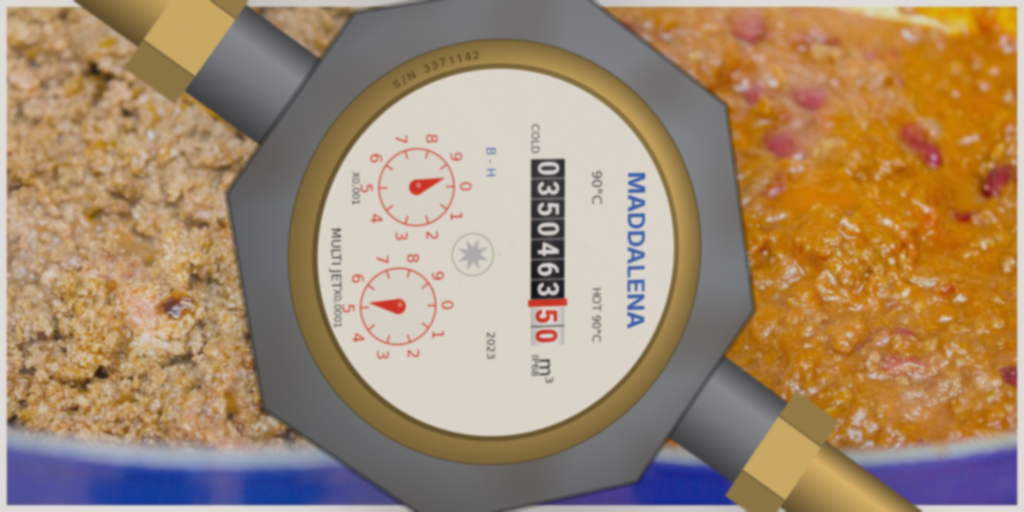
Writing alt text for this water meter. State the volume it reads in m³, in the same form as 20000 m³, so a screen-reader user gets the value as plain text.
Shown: 350463.4995 m³
